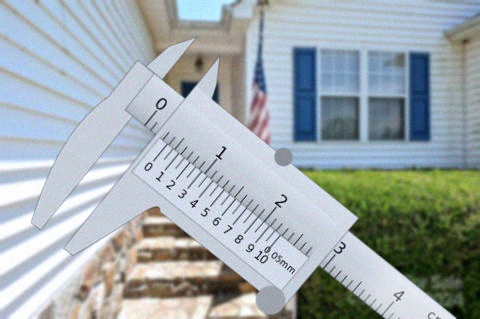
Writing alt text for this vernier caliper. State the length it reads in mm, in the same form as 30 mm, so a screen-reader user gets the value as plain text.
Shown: 3.8 mm
